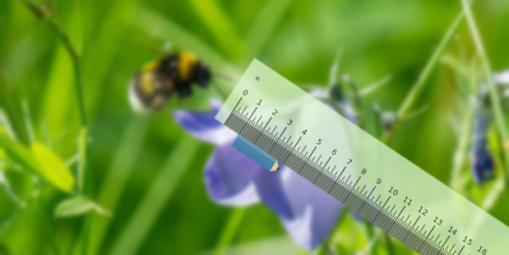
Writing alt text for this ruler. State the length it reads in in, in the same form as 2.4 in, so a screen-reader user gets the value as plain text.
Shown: 3 in
